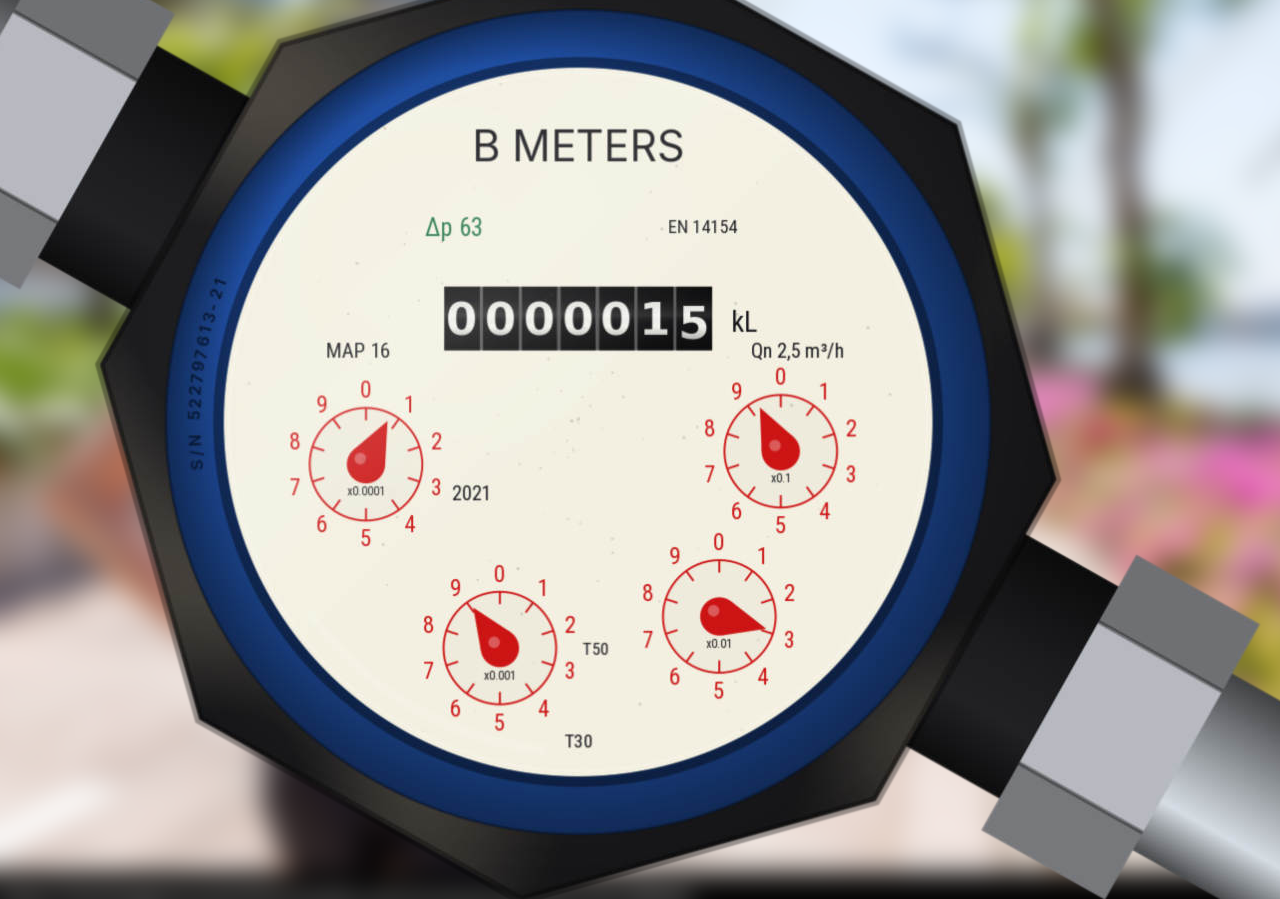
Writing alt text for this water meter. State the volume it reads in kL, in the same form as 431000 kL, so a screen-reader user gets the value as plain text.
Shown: 14.9290 kL
